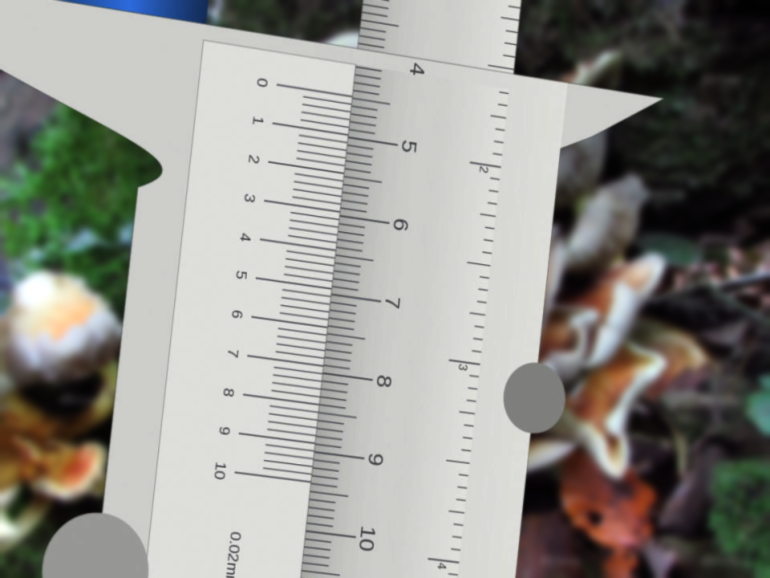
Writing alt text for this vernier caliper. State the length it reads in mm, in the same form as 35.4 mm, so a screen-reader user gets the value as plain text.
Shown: 44.8 mm
